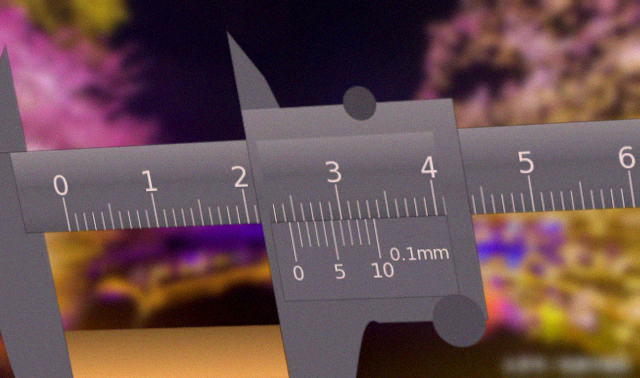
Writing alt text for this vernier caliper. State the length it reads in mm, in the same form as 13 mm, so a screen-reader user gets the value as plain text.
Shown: 24.4 mm
